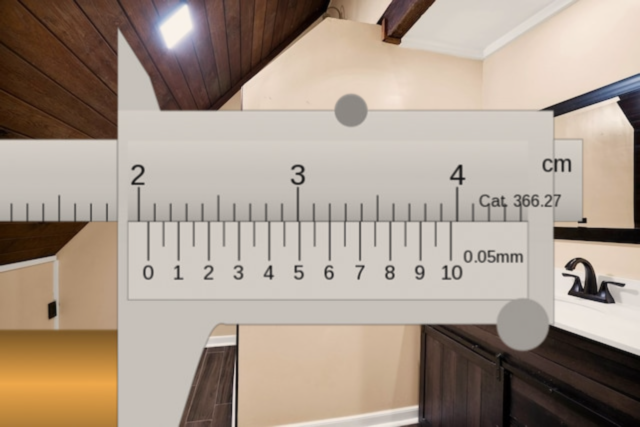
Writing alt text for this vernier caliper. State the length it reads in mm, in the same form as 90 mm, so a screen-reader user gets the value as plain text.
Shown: 20.6 mm
